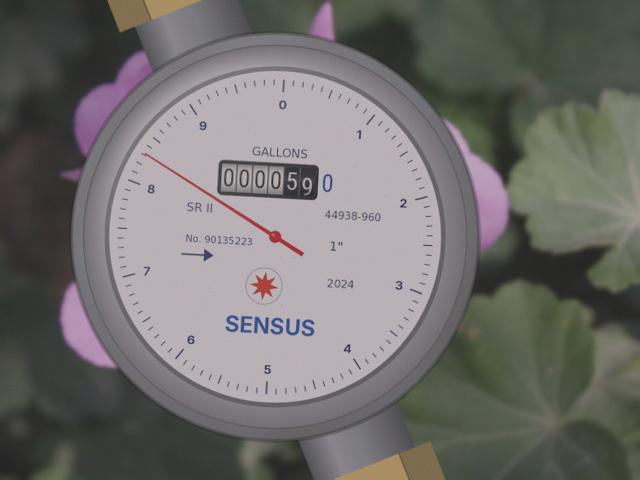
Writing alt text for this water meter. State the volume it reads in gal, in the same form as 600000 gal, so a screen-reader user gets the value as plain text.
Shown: 588.3 gal
